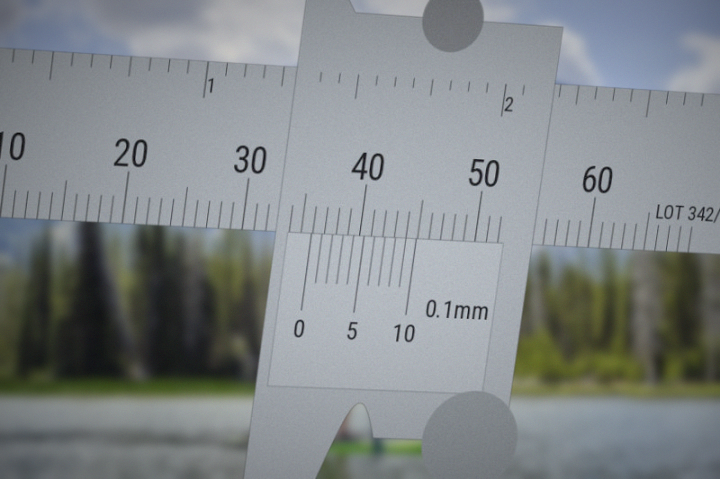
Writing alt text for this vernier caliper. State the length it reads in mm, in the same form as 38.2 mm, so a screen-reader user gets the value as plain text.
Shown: 35.9 mm
